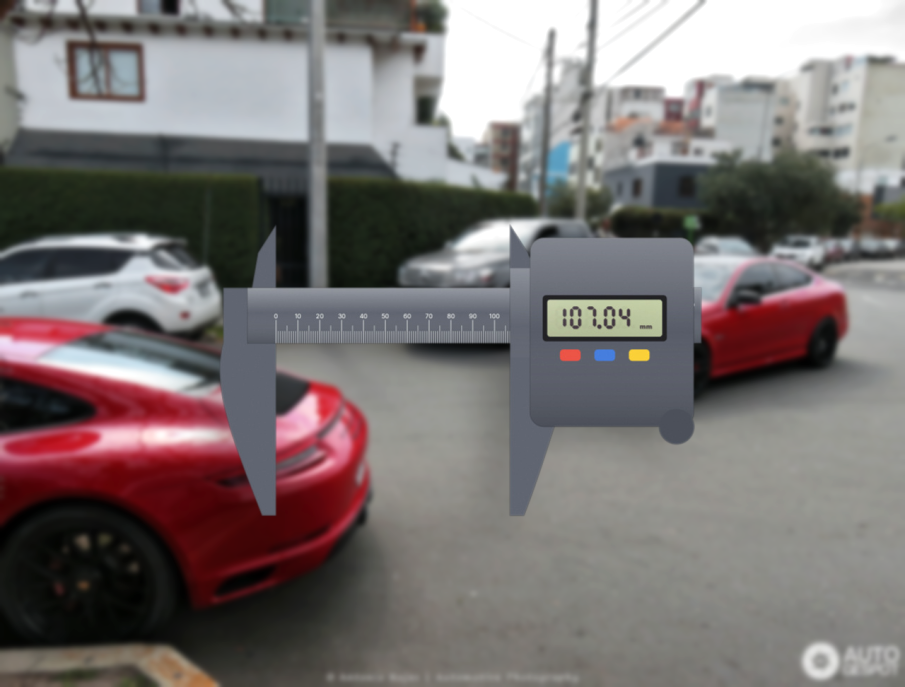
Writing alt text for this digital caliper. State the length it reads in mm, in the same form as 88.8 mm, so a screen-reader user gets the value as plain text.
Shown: 107.04 mm
